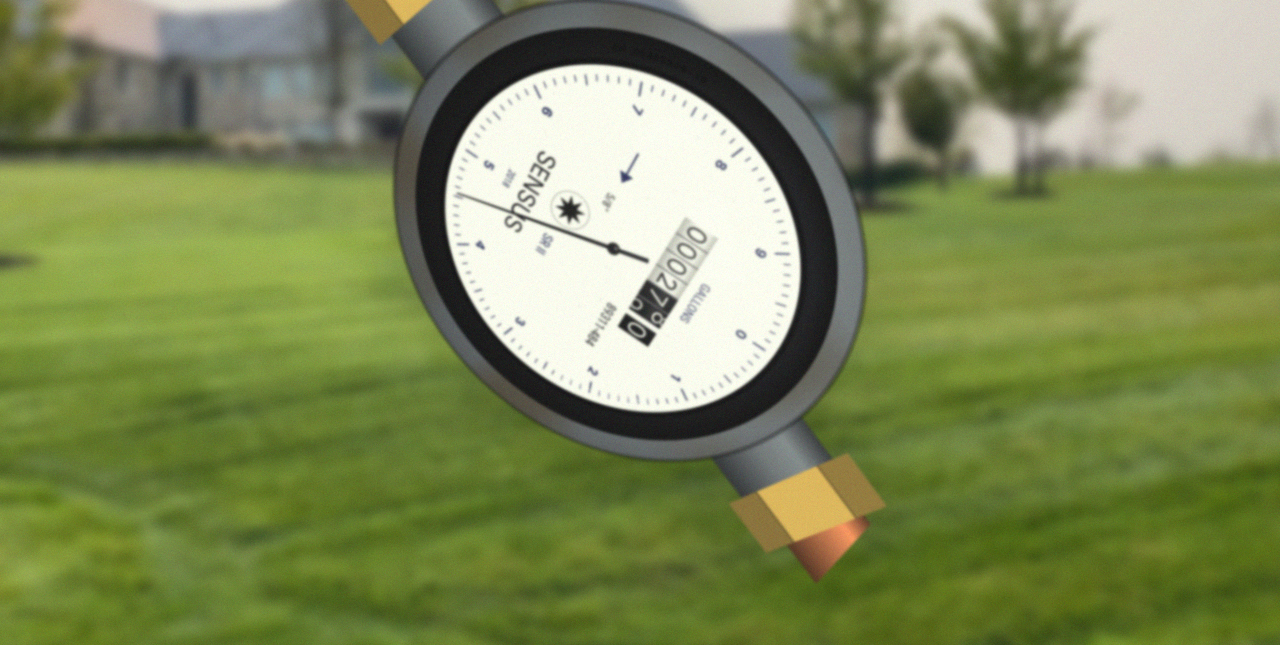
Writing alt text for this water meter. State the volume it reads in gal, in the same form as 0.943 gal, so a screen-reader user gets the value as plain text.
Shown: 2784.5 gal
